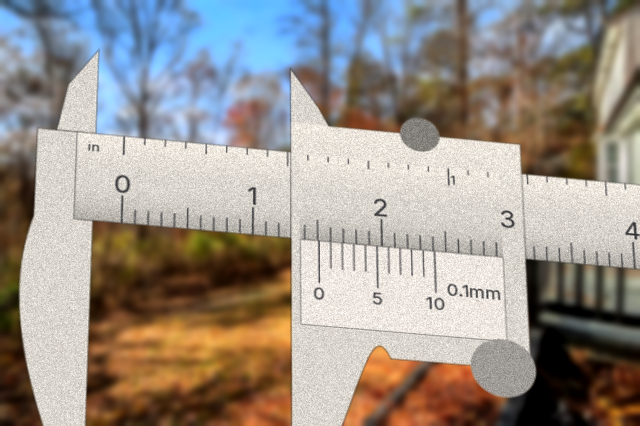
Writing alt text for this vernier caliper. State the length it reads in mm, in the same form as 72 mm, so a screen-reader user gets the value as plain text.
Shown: 15.1 mm
